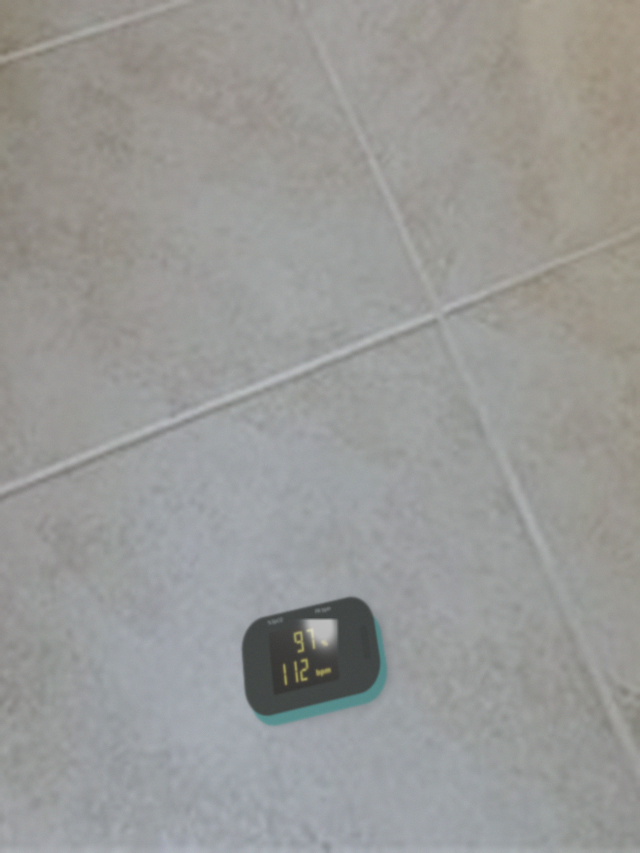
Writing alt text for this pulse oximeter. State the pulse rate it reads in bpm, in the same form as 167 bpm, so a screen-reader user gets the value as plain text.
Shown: 112 bpm
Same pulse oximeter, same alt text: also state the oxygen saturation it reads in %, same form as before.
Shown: 97 %
